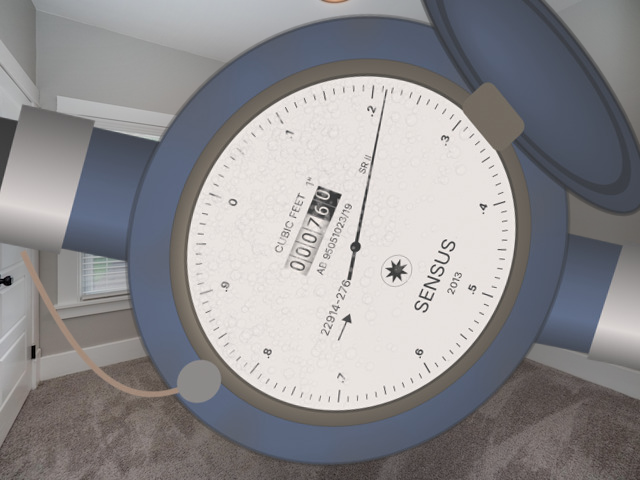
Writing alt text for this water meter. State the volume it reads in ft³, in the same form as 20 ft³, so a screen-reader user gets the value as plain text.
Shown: 760.21 ft³
